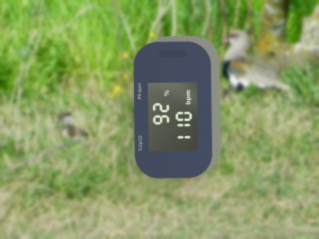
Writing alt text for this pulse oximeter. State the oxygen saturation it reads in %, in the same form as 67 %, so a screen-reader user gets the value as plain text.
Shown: 92 %
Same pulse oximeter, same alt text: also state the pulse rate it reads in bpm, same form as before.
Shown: 110 bpm
